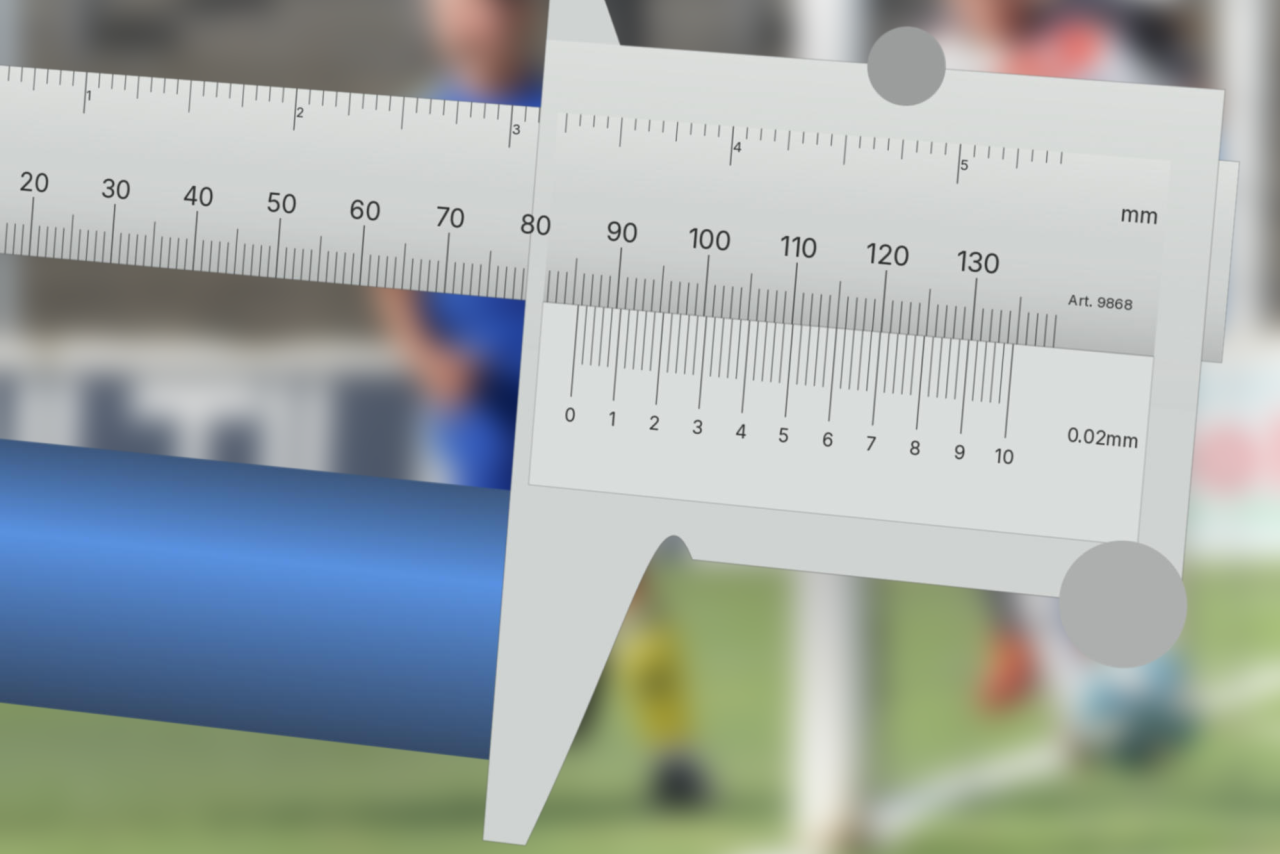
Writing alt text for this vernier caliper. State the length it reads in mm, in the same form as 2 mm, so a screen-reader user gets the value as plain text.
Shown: 85.6 mm
